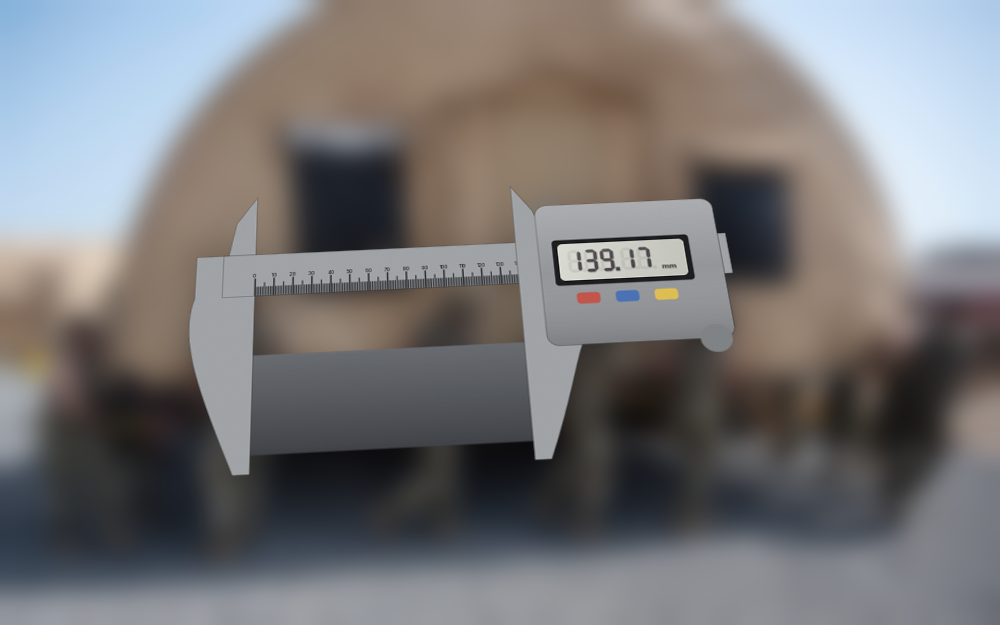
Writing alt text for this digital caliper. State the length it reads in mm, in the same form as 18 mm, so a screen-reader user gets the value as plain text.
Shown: 139.17 mm
